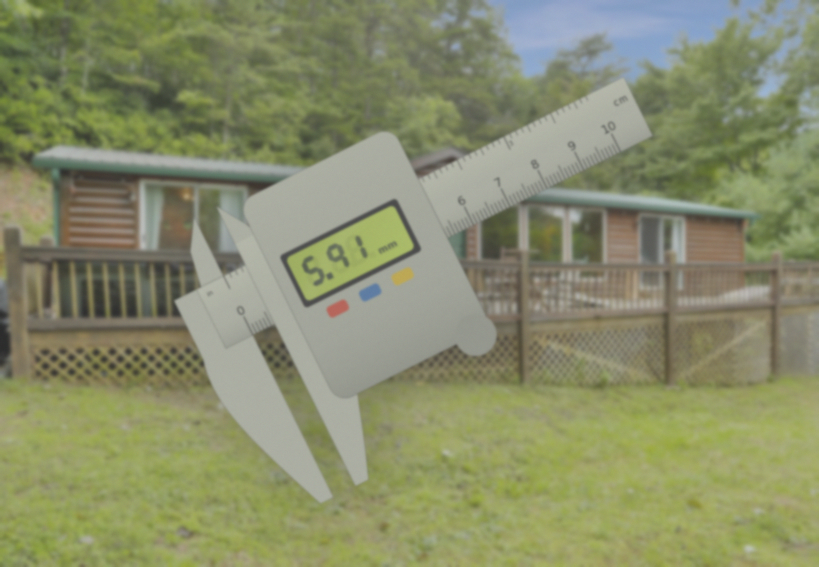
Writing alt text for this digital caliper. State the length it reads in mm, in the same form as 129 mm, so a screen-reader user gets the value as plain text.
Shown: 5.91 mm
